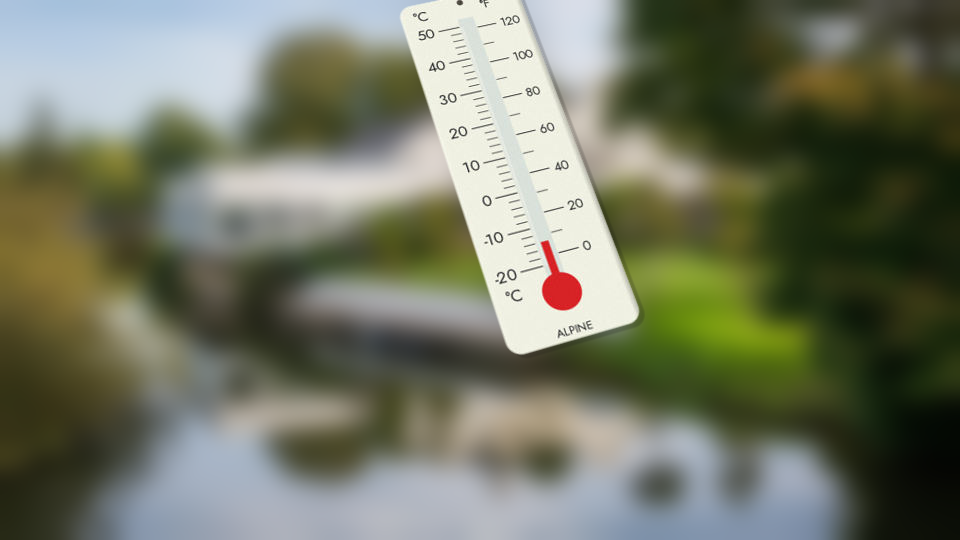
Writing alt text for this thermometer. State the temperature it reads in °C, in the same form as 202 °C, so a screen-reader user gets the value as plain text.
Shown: -14 °C
